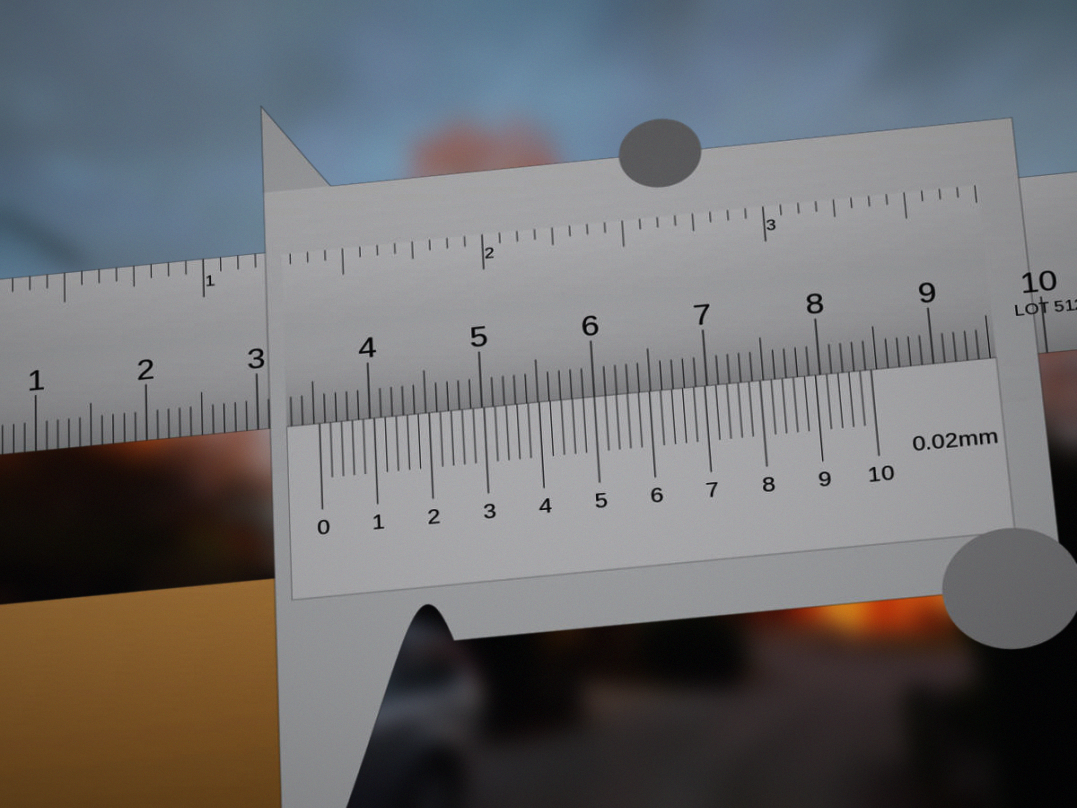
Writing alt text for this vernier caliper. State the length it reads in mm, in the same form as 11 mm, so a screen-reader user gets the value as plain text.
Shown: 35.5 mm
